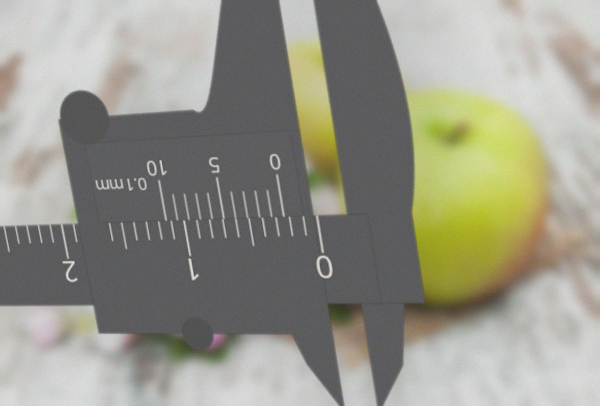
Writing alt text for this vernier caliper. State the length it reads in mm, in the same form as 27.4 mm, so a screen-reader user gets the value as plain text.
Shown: 2.4 mm
